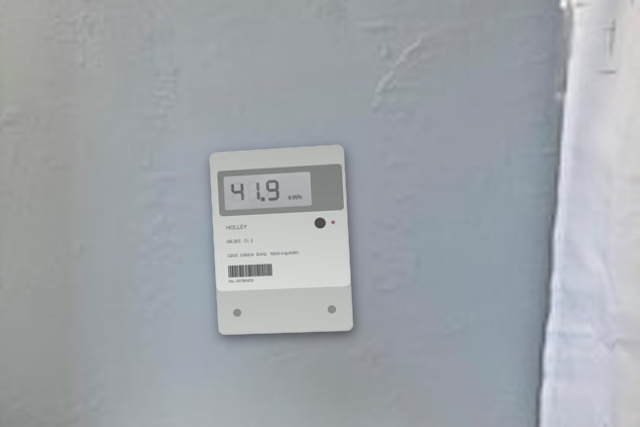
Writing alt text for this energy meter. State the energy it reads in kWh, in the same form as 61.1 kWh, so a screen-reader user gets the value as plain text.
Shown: 41.9 kWh
